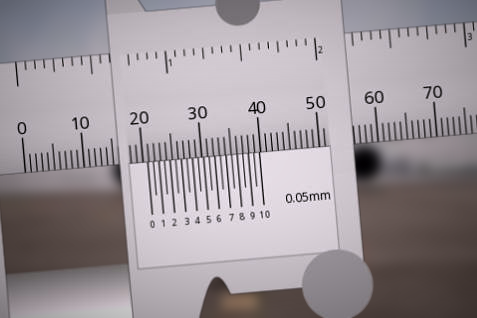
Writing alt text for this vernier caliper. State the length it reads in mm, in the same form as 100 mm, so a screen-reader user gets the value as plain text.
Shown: 20.8 mm
